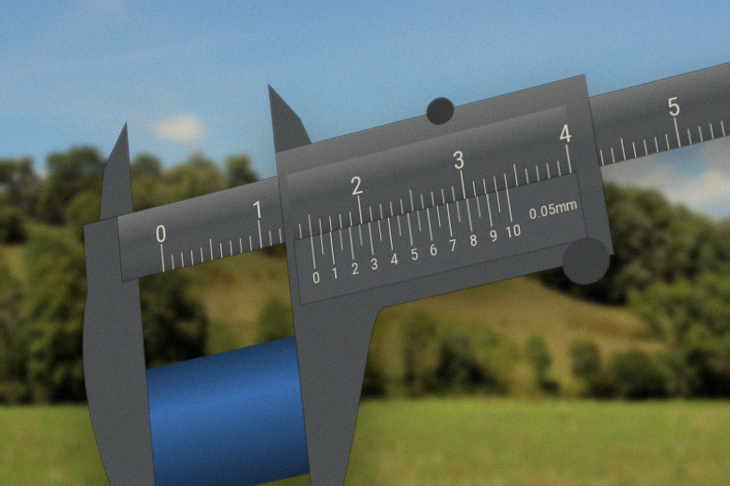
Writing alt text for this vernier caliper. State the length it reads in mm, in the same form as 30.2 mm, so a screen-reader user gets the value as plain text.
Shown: 15.0 mm
